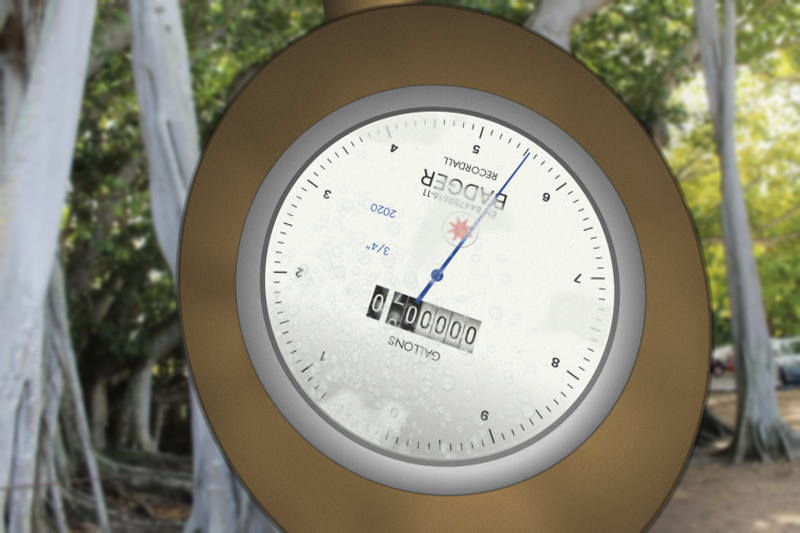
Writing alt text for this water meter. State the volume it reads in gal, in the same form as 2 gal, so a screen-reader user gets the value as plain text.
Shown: 65.5 gal
